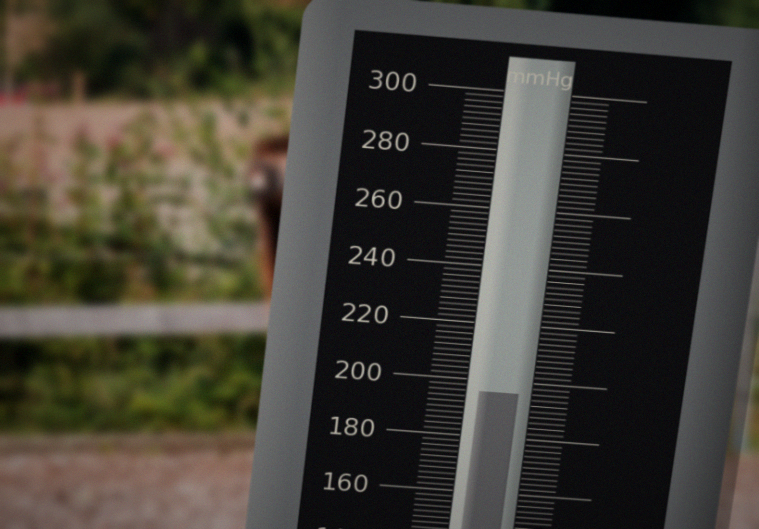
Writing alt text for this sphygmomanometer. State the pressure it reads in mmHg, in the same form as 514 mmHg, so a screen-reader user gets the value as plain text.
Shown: 196 mmHg
